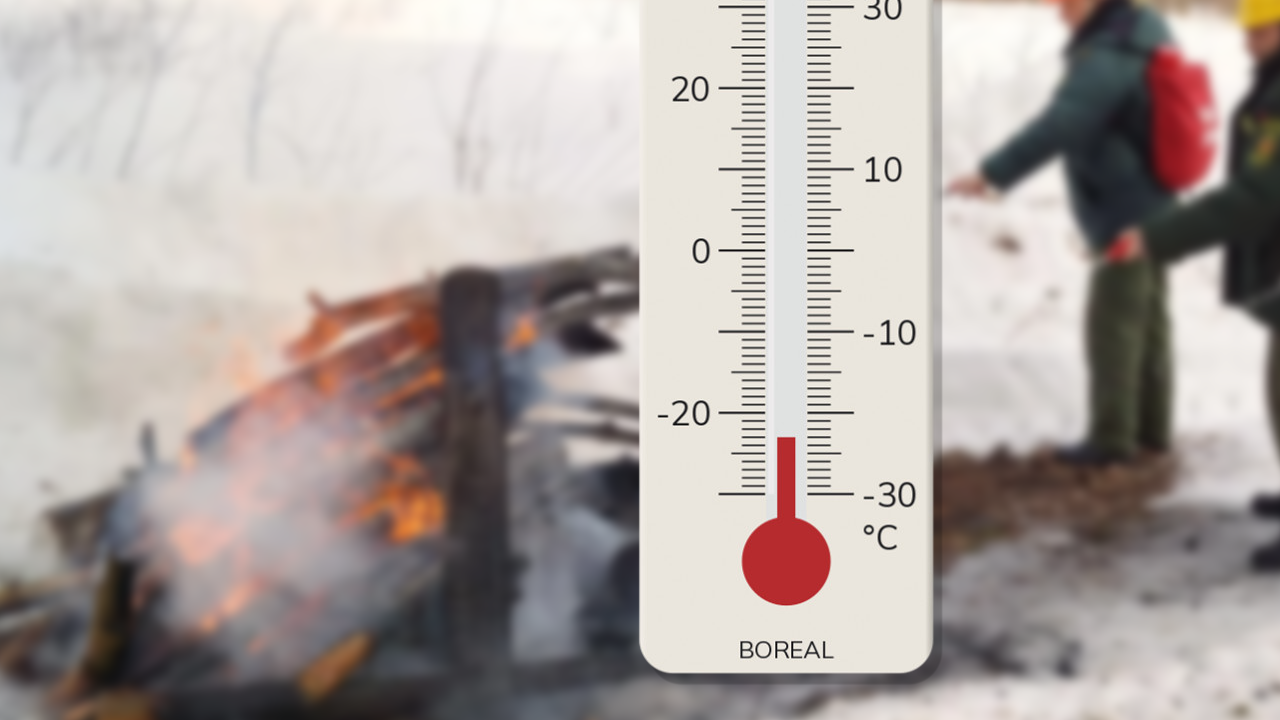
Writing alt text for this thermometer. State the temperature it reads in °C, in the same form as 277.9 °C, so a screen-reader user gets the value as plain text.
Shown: -23 °C
